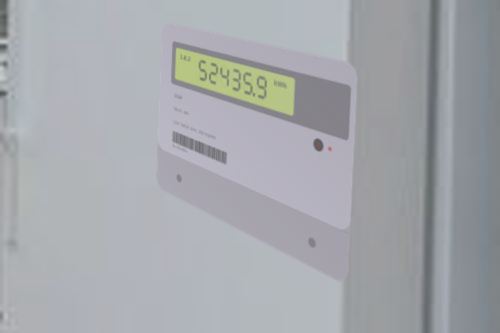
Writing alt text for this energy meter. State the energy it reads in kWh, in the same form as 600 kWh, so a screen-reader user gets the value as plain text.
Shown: 52435.9 kWh
